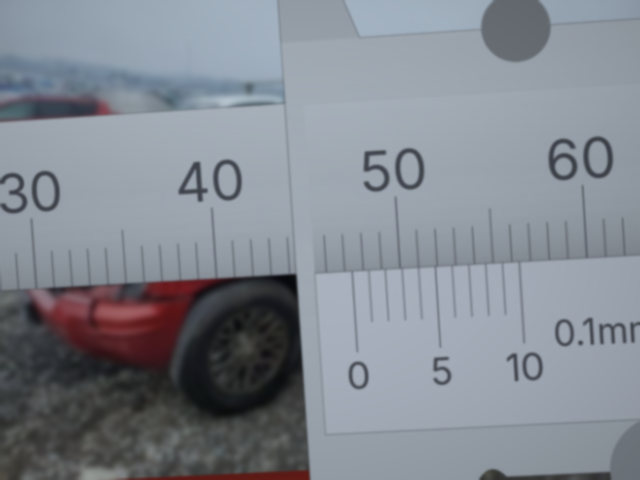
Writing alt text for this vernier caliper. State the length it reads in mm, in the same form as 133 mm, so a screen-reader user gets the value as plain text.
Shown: 47.4 mm
